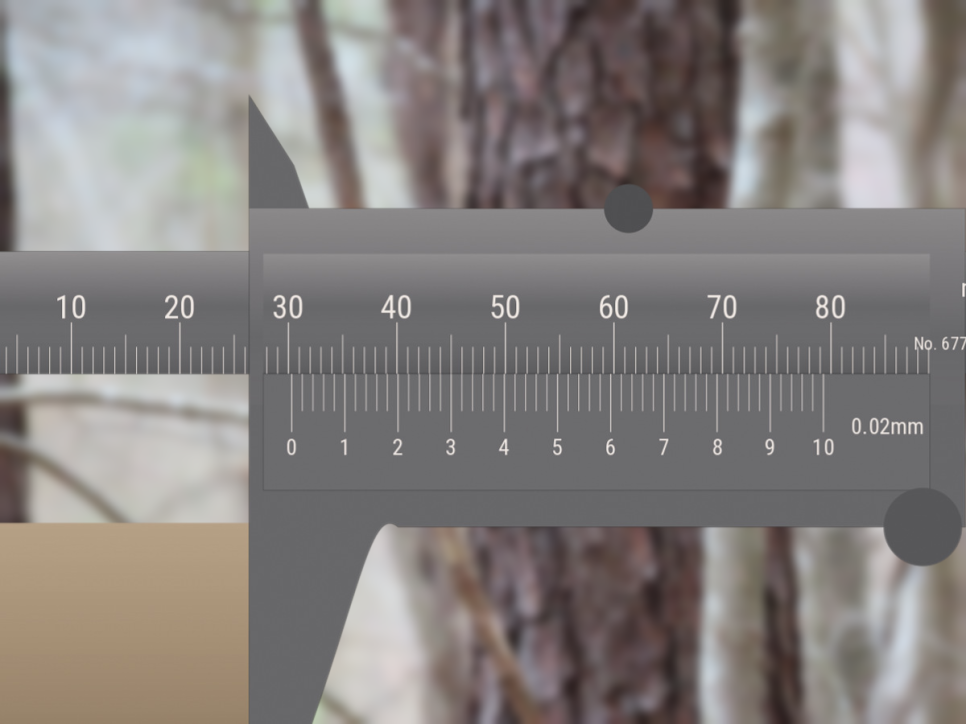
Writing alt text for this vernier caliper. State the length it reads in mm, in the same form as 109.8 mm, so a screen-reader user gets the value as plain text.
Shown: 30.3 mm
